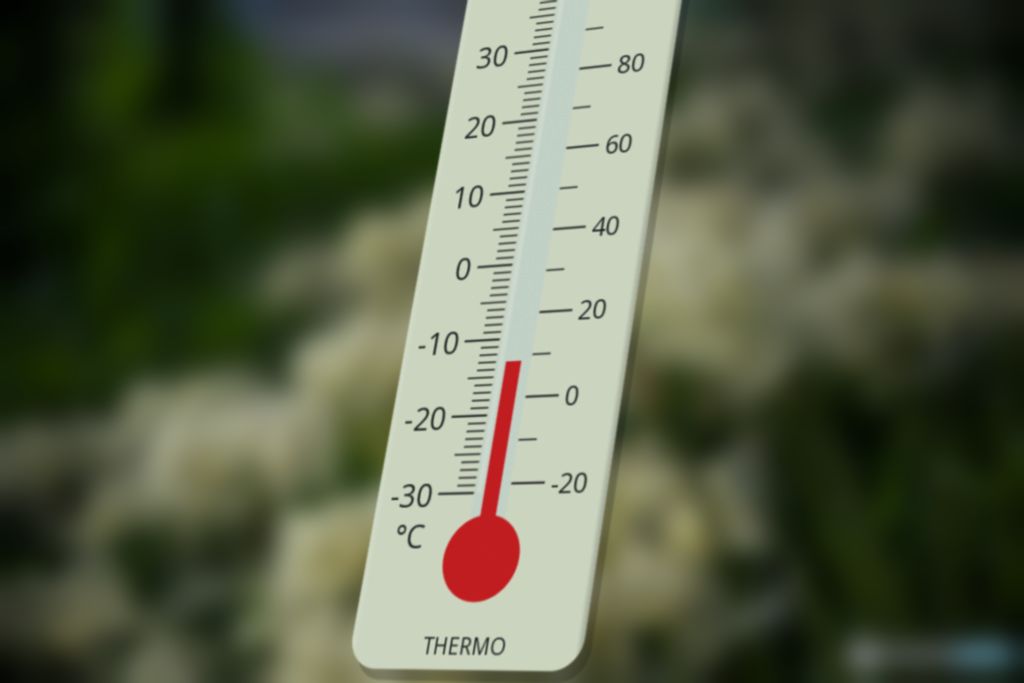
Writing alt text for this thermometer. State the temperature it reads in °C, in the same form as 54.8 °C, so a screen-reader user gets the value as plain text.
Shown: -13 °C
